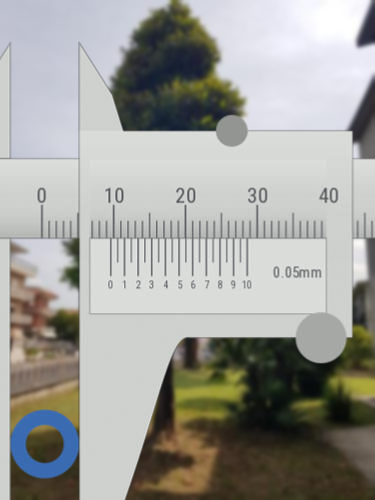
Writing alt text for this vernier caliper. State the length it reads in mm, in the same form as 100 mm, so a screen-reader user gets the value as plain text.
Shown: 9.6 mm
